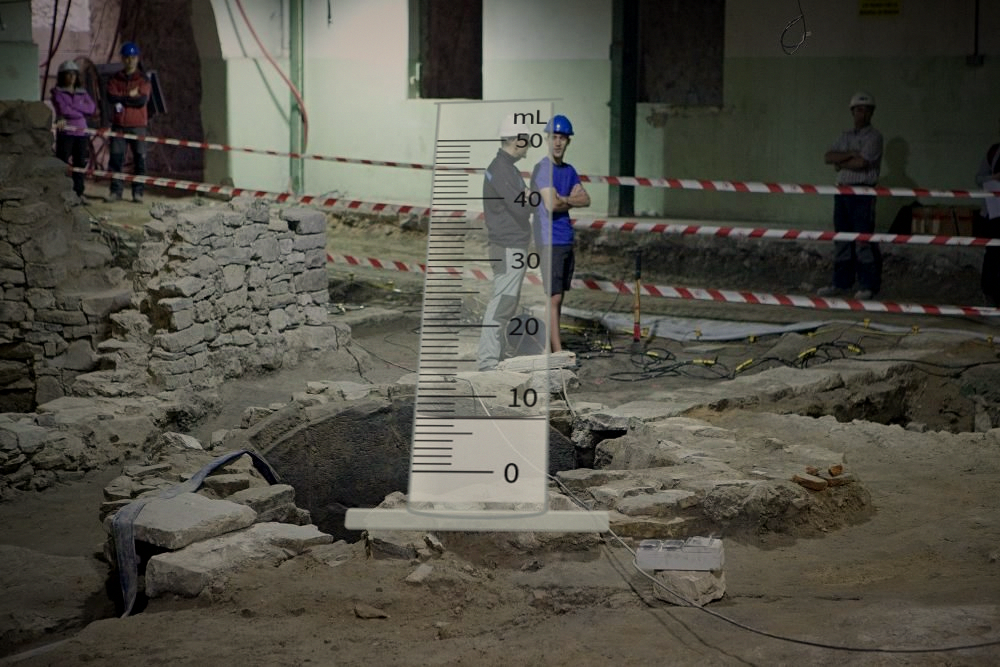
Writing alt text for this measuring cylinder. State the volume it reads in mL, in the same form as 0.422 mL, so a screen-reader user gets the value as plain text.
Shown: 7 mL
